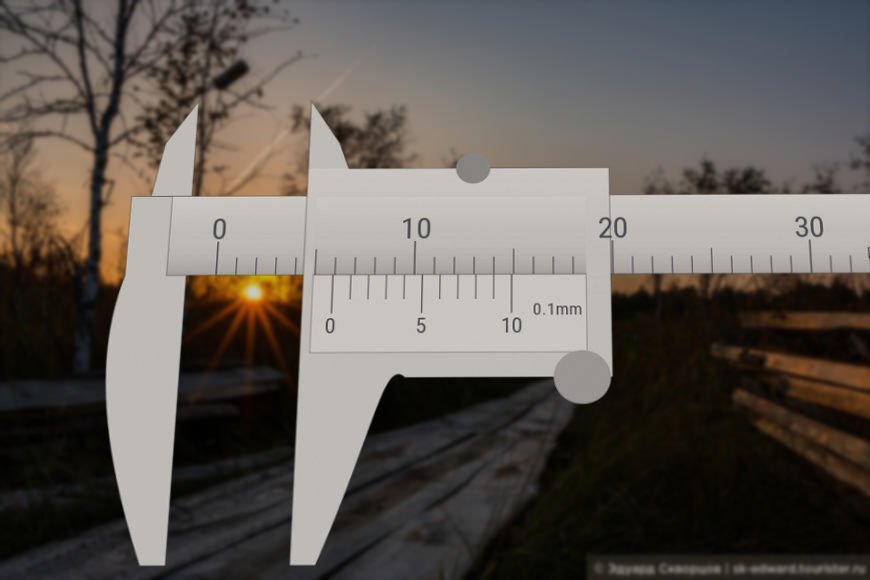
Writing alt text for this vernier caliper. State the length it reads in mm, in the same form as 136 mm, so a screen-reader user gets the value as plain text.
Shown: 5.9 mm
